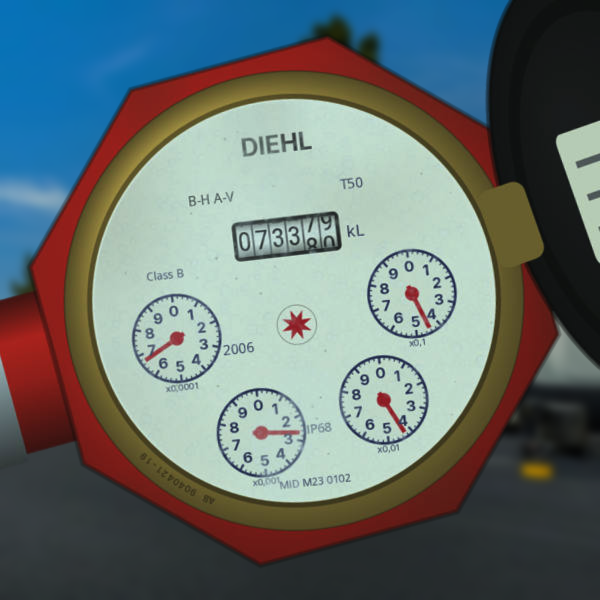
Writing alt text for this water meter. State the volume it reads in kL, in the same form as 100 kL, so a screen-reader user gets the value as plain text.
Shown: 73379.4426 kL
